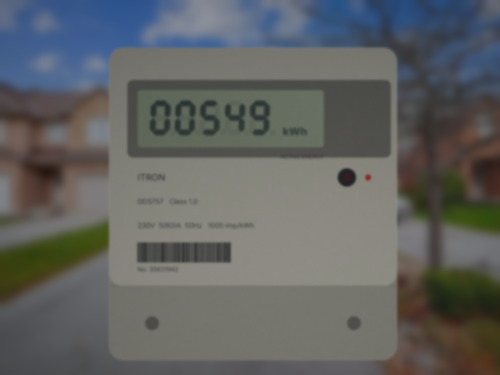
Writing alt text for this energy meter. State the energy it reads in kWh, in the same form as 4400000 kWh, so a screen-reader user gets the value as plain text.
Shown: 549 kWh
